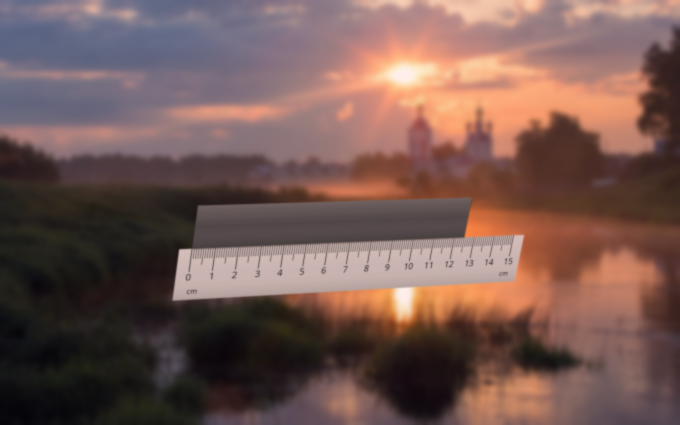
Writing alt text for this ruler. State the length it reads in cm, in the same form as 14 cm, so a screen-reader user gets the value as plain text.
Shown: 12.5 cm
